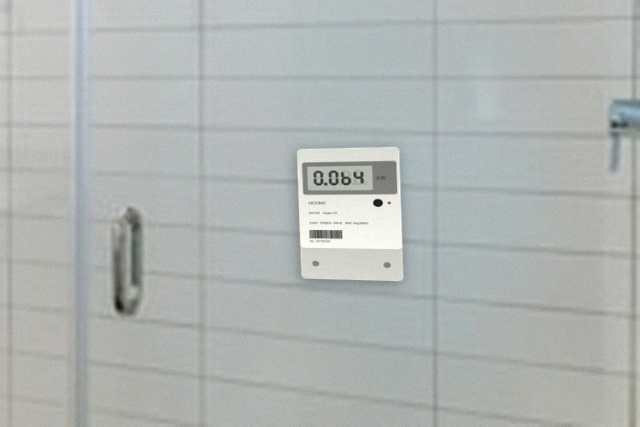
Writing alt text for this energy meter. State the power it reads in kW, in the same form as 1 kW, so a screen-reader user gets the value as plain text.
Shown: 0.064 kW
